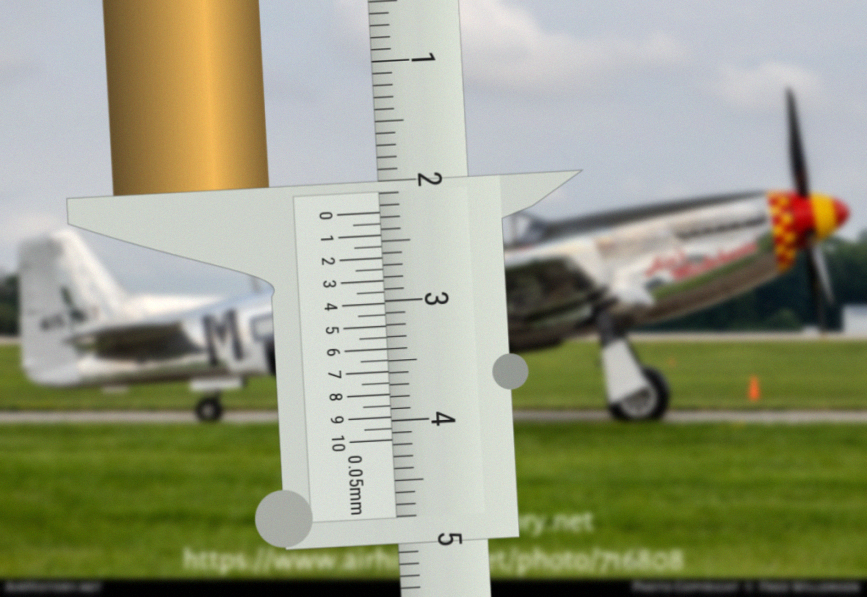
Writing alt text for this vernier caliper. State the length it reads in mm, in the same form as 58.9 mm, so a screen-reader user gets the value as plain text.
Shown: 22.6 mm
